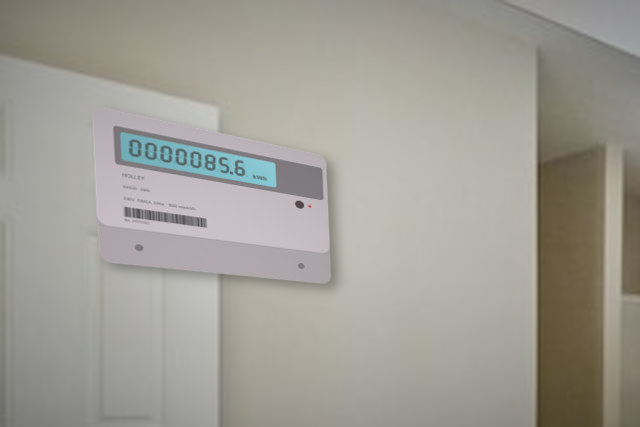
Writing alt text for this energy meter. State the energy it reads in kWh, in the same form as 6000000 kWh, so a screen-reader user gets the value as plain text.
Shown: 85.6 kWh
